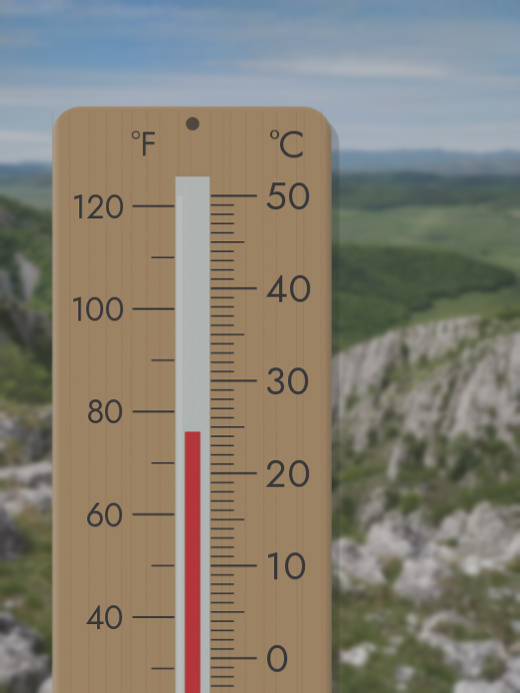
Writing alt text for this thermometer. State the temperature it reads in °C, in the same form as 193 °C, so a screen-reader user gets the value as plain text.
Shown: 24.5 °C
